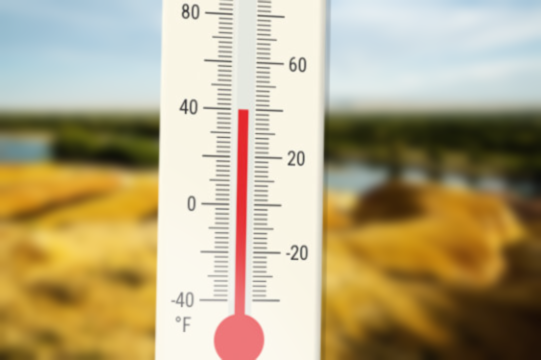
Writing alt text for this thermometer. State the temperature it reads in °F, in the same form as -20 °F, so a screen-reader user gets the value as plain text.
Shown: 40 °F
